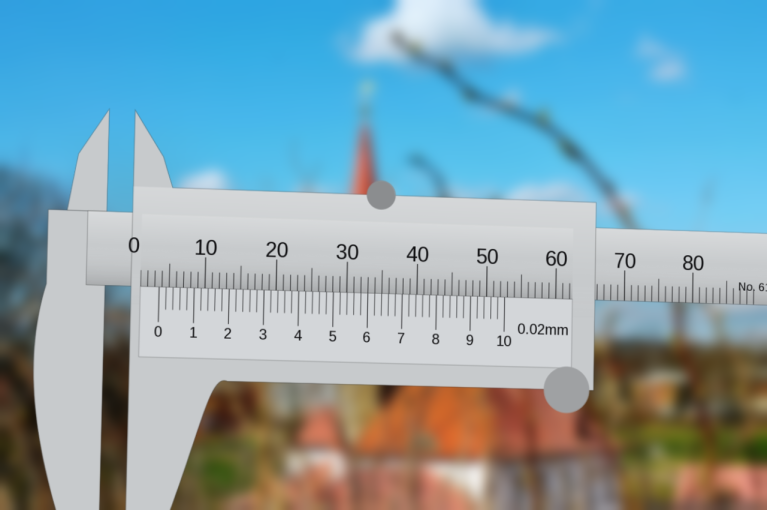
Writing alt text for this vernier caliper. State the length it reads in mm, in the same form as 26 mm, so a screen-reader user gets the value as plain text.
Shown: 3.6 mm
